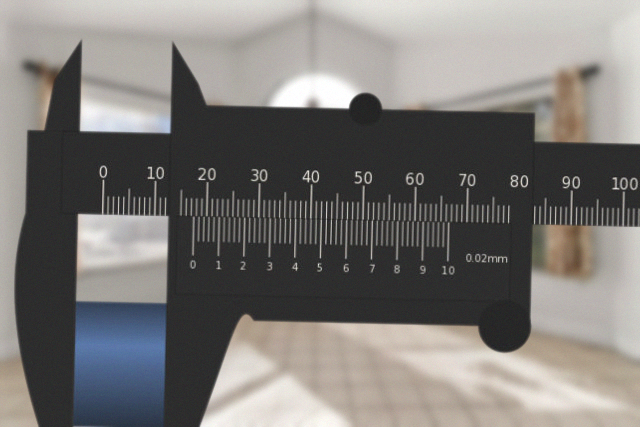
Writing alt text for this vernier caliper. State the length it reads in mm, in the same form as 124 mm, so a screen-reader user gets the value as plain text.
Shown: 17.5 mm
